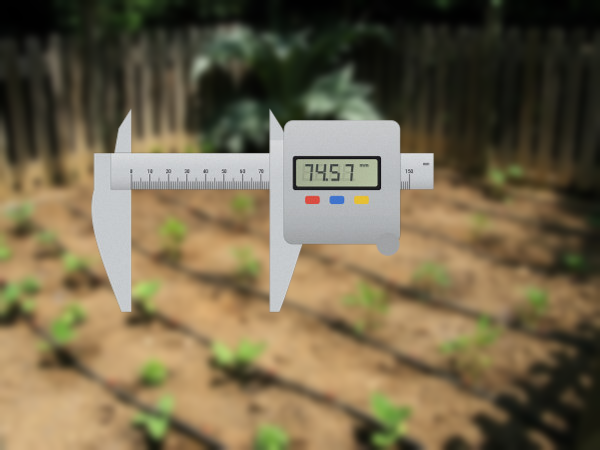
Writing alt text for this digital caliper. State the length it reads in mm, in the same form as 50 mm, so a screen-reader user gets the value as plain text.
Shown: 74.57 mm
